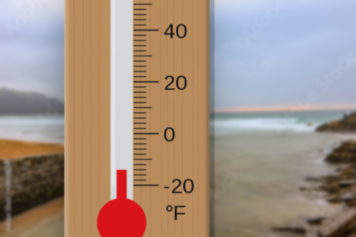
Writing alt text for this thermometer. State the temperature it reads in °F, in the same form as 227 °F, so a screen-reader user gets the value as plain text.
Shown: -14 °F
